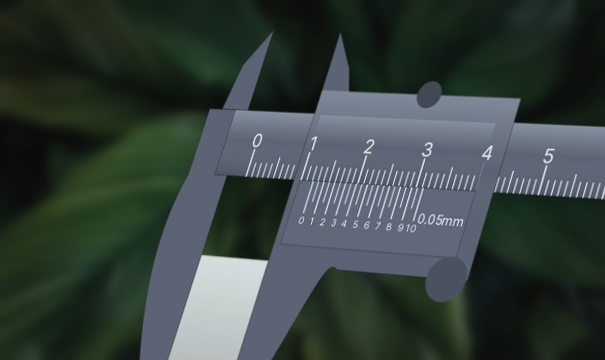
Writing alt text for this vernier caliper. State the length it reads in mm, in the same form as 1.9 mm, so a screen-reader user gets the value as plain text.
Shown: 12.2 mm
